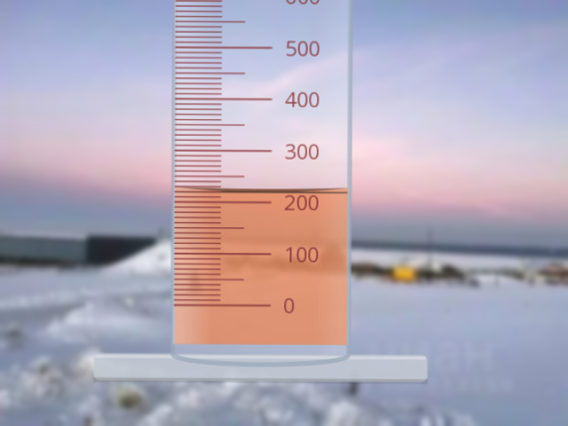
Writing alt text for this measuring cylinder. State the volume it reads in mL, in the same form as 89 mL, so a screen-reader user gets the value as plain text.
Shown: 220 mL
